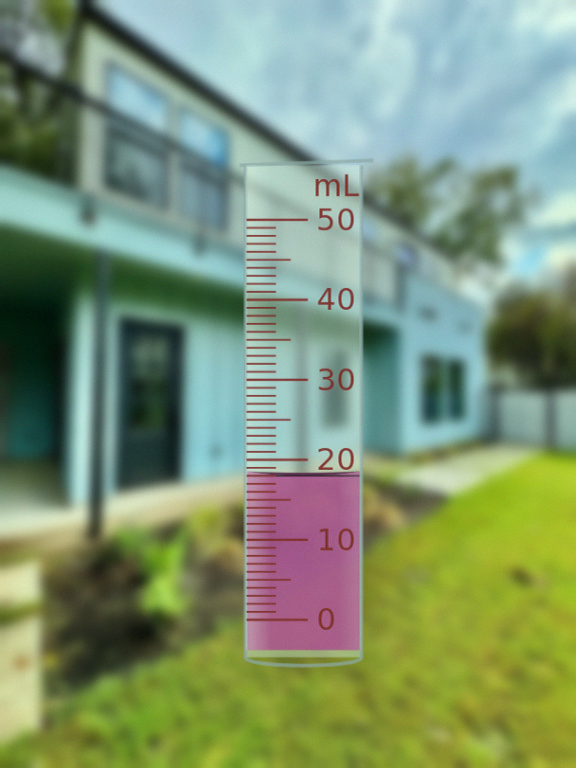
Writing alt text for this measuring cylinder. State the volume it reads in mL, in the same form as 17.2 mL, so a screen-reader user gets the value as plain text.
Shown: 18 mL
